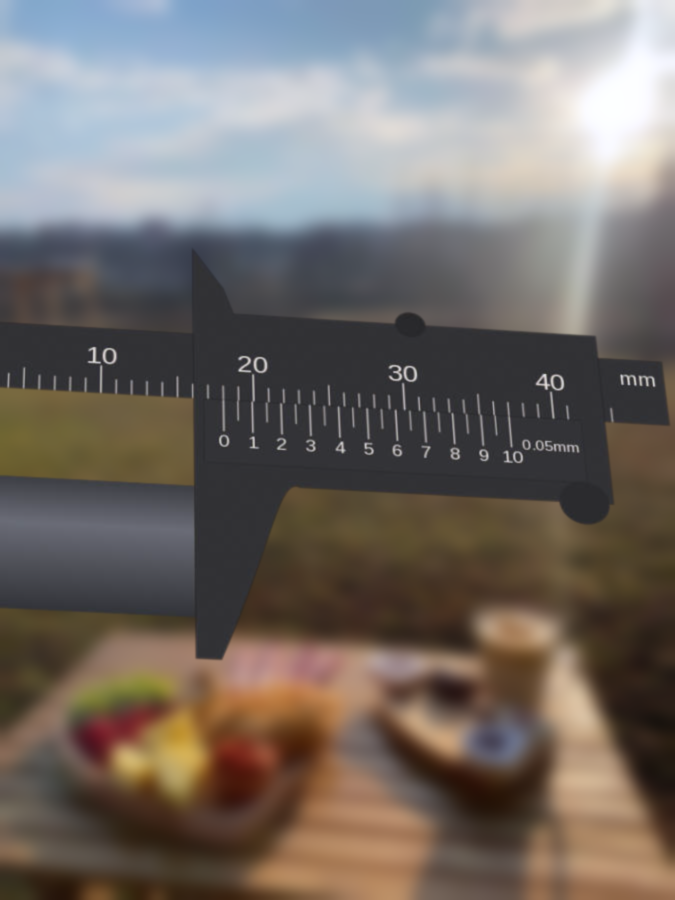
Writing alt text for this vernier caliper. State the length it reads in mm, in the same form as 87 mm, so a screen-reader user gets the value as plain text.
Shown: 18.0 mm
